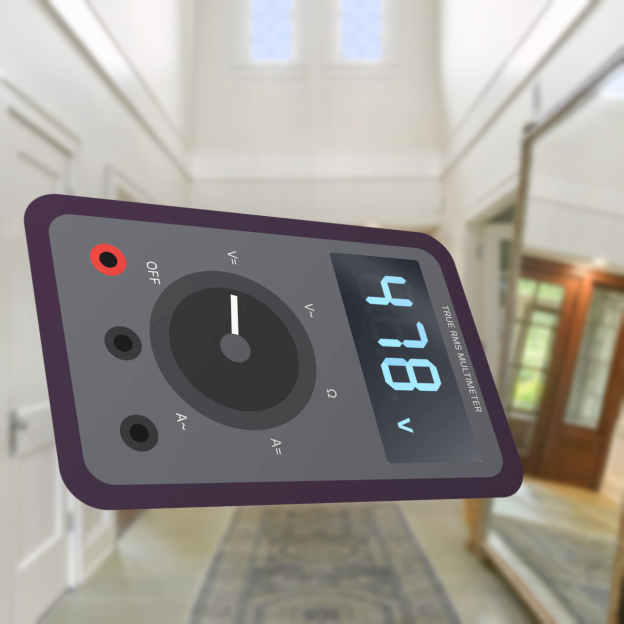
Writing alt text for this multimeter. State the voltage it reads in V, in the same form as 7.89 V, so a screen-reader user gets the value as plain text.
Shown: 478 V
